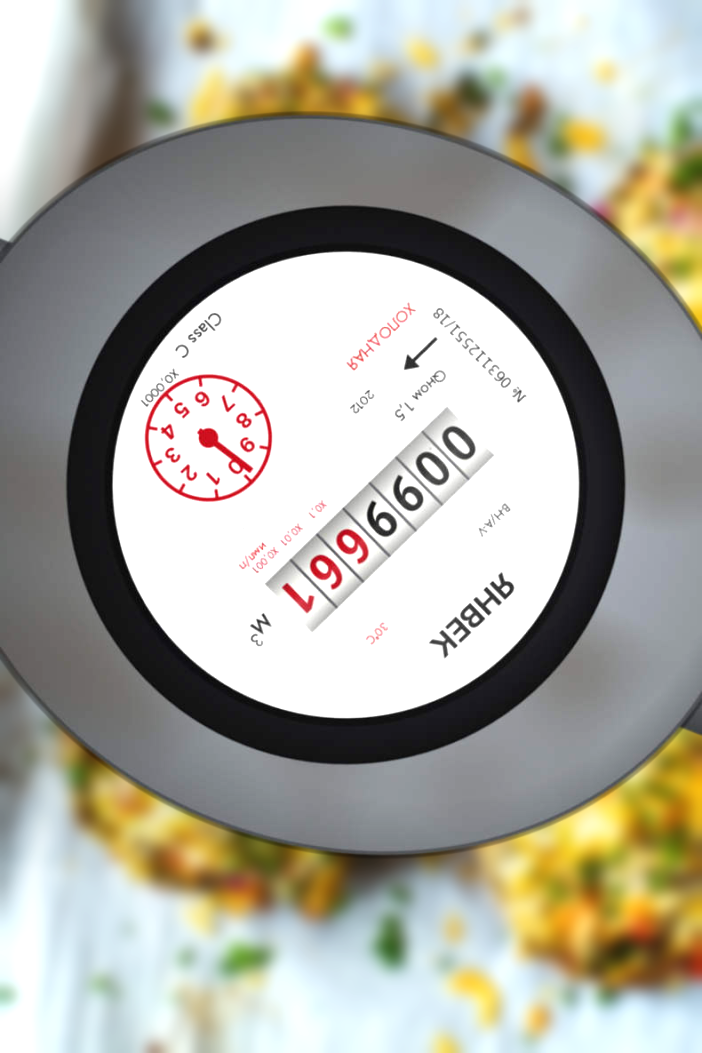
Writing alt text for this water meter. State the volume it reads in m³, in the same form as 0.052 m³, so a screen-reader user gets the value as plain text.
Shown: 99.6609 m³
